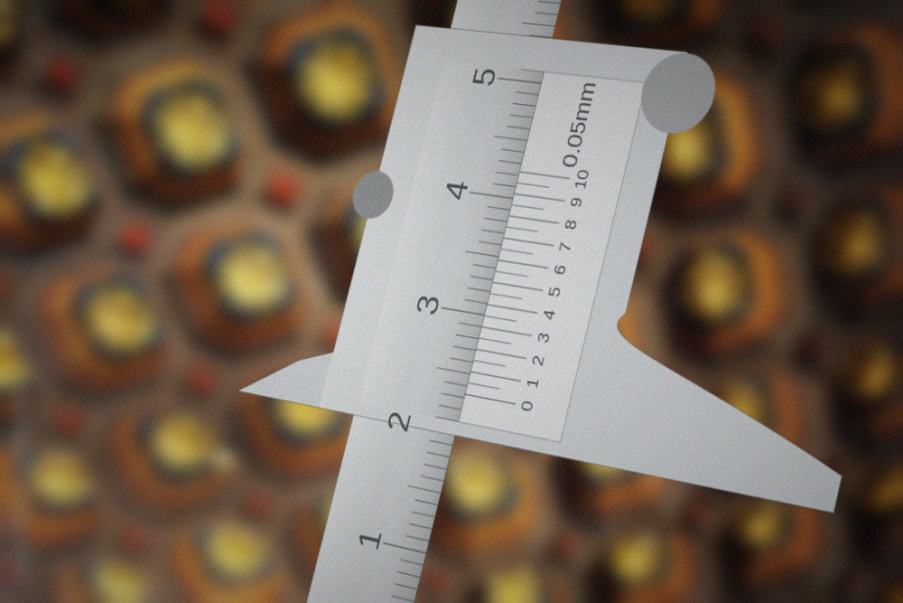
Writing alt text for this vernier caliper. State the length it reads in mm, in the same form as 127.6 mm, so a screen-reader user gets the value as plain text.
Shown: 23.3 mm
